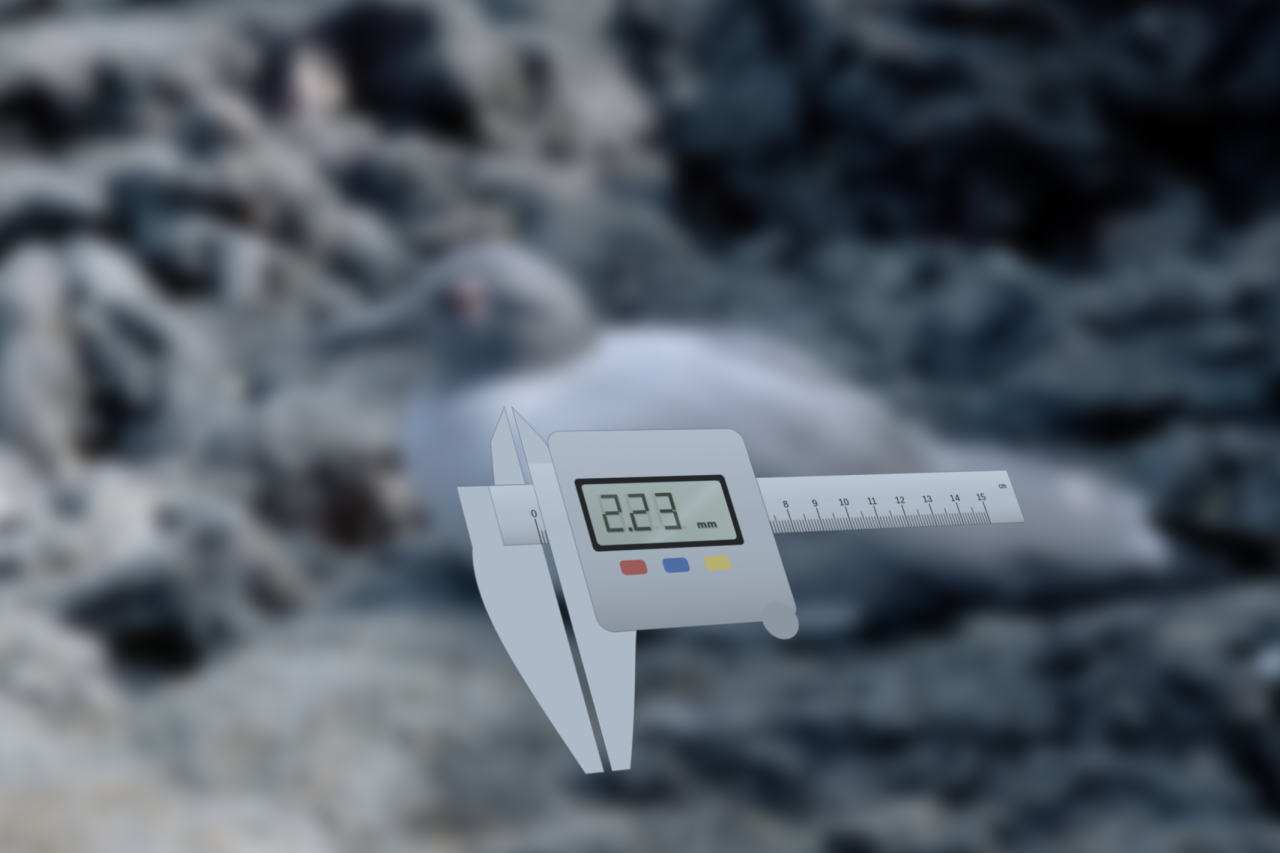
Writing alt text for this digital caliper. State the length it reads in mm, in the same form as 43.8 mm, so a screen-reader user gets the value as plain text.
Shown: 2.23 mm
